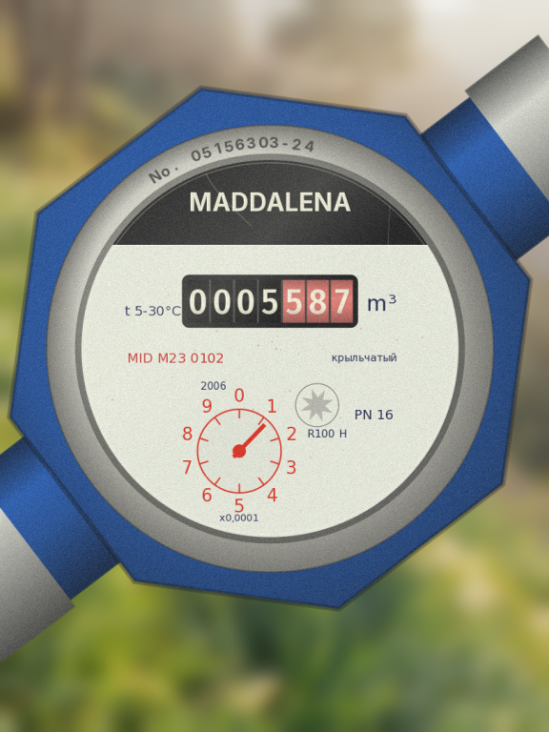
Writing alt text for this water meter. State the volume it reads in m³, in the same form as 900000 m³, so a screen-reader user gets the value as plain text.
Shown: 5.5871 m³
